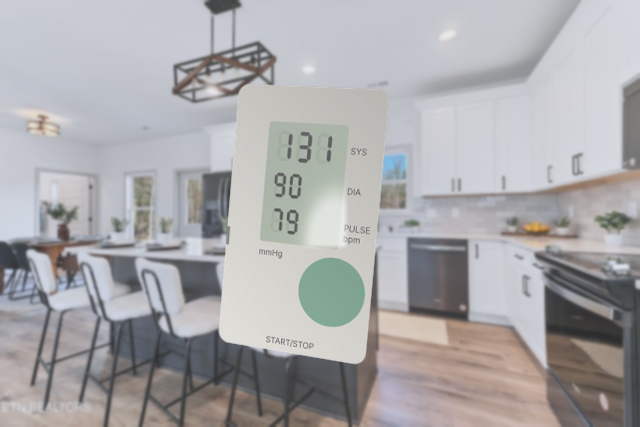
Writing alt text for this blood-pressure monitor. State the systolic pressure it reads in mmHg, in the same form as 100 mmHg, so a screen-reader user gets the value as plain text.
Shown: 131 mmHg
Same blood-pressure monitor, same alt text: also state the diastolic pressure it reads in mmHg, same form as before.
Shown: 90 mmHg
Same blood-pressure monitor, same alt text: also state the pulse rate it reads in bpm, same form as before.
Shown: 79 bpm
